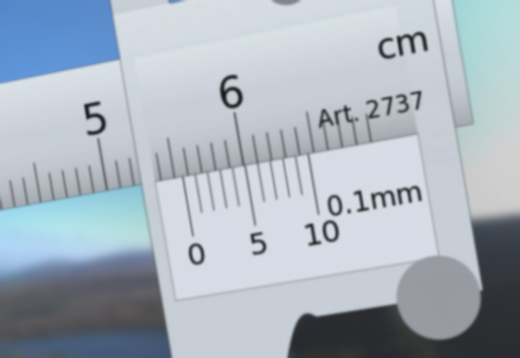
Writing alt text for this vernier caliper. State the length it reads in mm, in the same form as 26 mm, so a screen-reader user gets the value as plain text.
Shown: 55.6 mm
